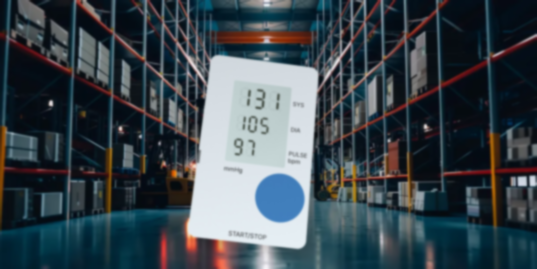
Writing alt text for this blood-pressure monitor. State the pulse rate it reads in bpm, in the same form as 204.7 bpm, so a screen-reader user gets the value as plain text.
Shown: 97 bpm
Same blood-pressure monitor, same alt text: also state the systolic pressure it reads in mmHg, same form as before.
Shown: 131 mmHg
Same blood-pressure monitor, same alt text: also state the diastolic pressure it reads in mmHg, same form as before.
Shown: 105 mmHg
